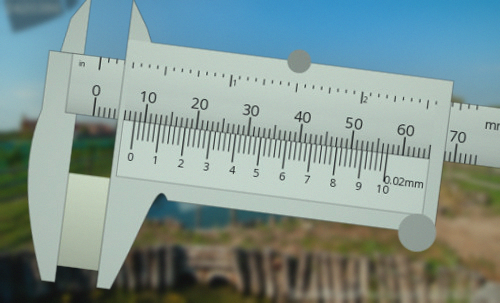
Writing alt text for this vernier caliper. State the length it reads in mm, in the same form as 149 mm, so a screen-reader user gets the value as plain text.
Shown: 8.0 mm
